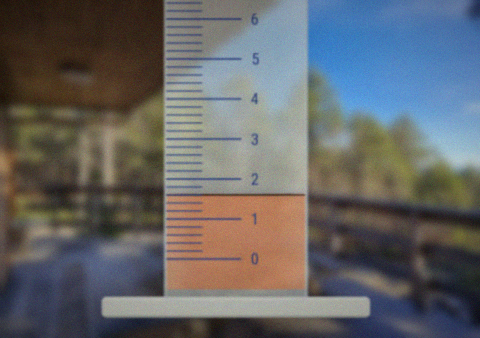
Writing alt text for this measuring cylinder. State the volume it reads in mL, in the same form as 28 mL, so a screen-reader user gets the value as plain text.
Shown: 1.6 mL
